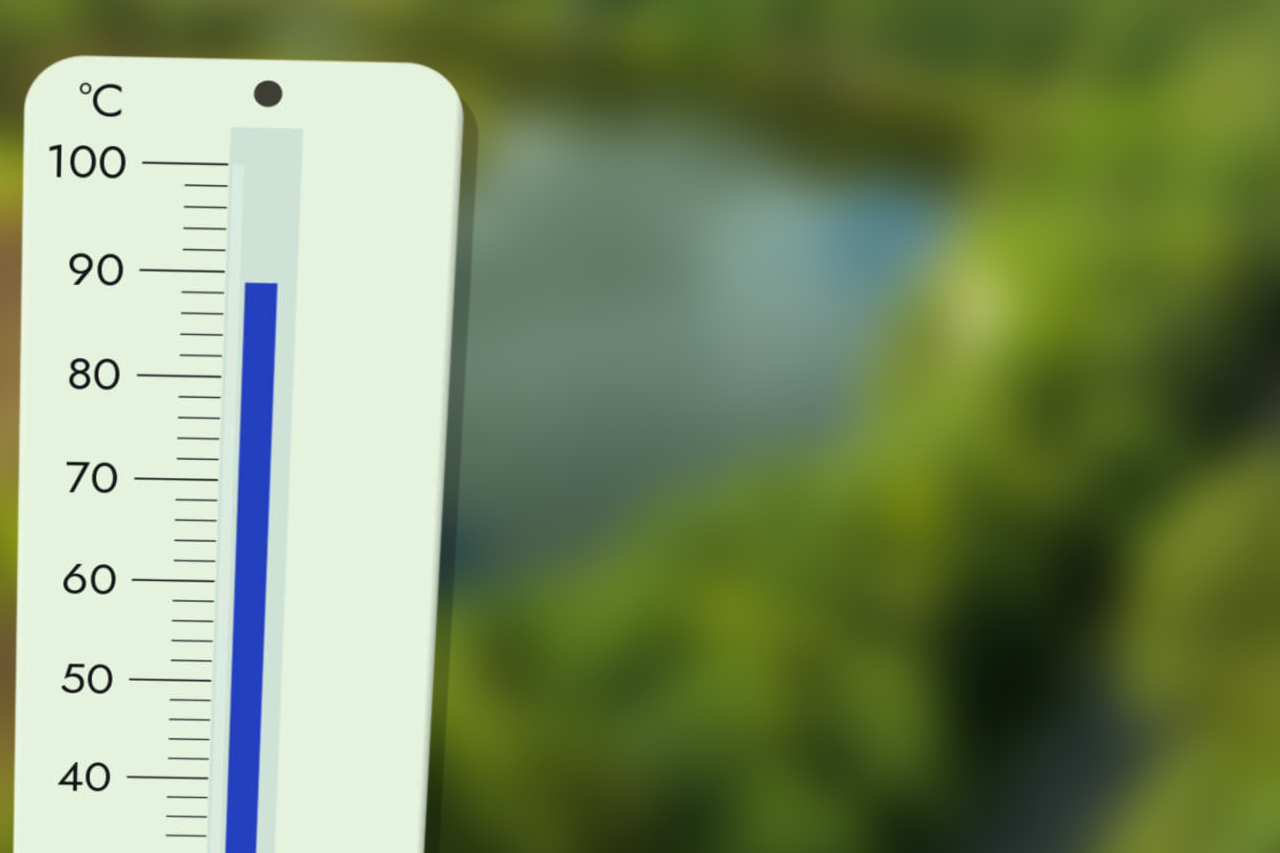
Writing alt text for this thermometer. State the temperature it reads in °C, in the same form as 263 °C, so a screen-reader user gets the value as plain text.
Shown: 89 °C
